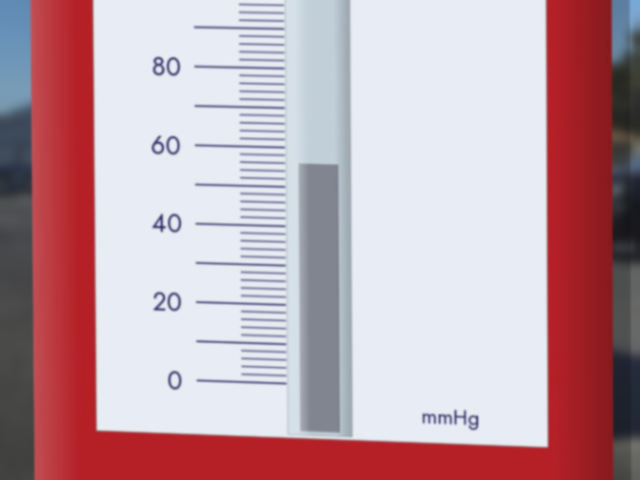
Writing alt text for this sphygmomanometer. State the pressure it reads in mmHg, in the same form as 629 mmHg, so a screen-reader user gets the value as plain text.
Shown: 56 mmHg
